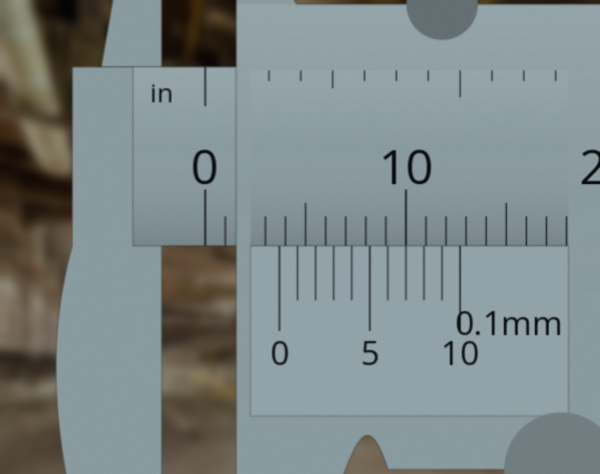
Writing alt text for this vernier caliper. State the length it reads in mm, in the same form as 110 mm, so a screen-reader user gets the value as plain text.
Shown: 3.7 mm
